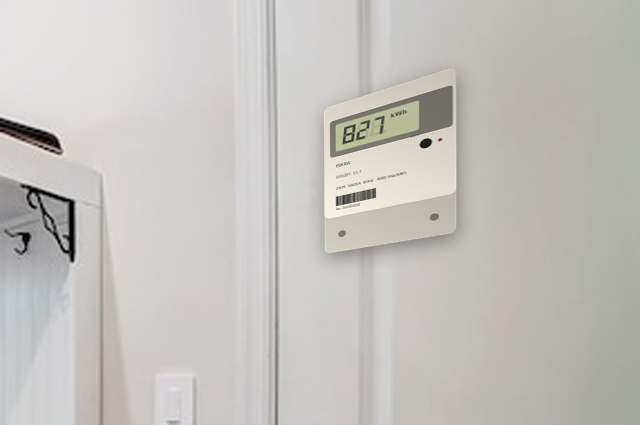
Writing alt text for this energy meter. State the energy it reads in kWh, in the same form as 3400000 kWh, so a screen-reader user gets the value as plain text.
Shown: 827 kWh
